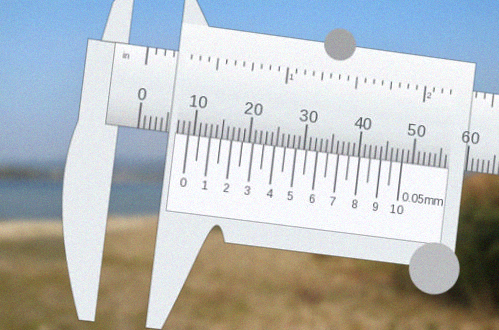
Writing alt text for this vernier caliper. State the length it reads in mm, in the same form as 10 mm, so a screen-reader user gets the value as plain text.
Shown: 9.0 mm
